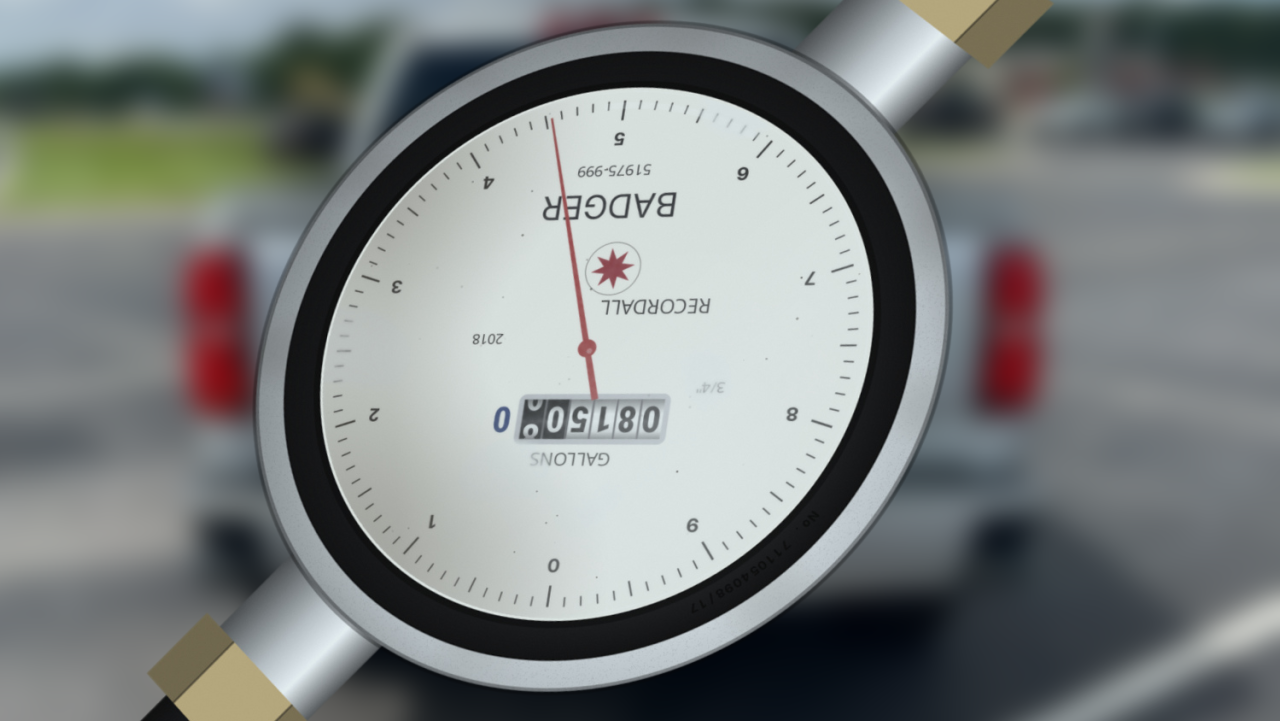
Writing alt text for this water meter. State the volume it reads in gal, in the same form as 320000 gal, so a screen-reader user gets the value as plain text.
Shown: 815084.5 gal
